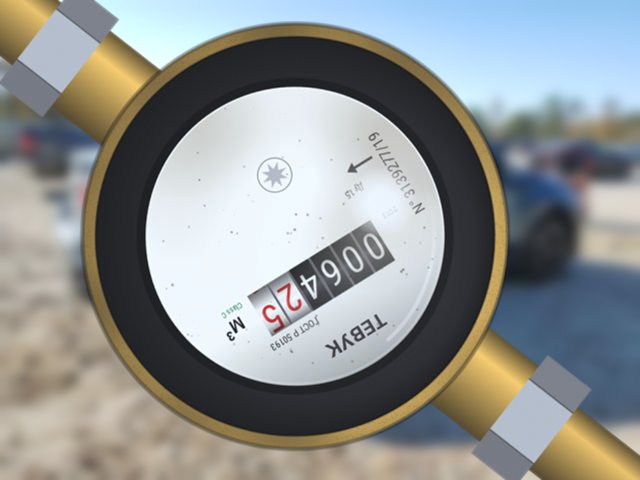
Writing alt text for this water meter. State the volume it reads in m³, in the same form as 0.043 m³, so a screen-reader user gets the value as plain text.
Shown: 64.25 m³
